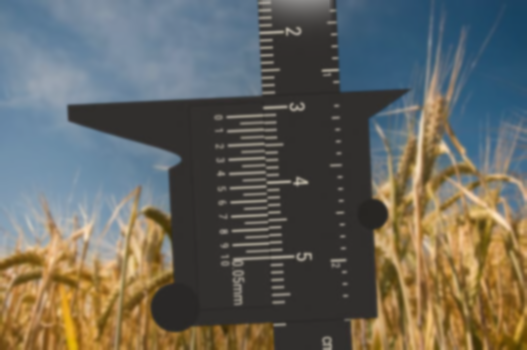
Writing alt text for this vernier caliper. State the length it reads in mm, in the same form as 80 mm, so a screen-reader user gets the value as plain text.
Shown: 31.0 mm
